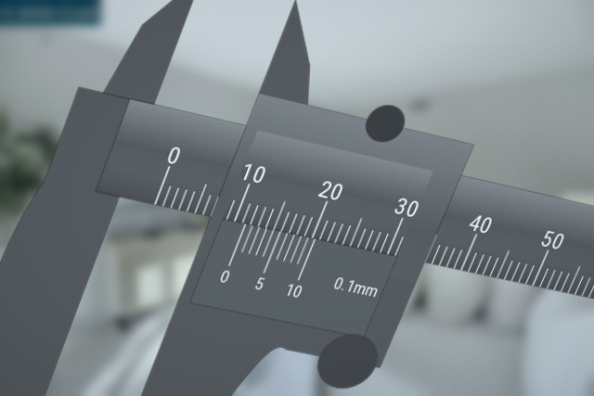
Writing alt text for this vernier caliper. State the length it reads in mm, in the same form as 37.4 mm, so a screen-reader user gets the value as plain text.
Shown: 11.4 mm
